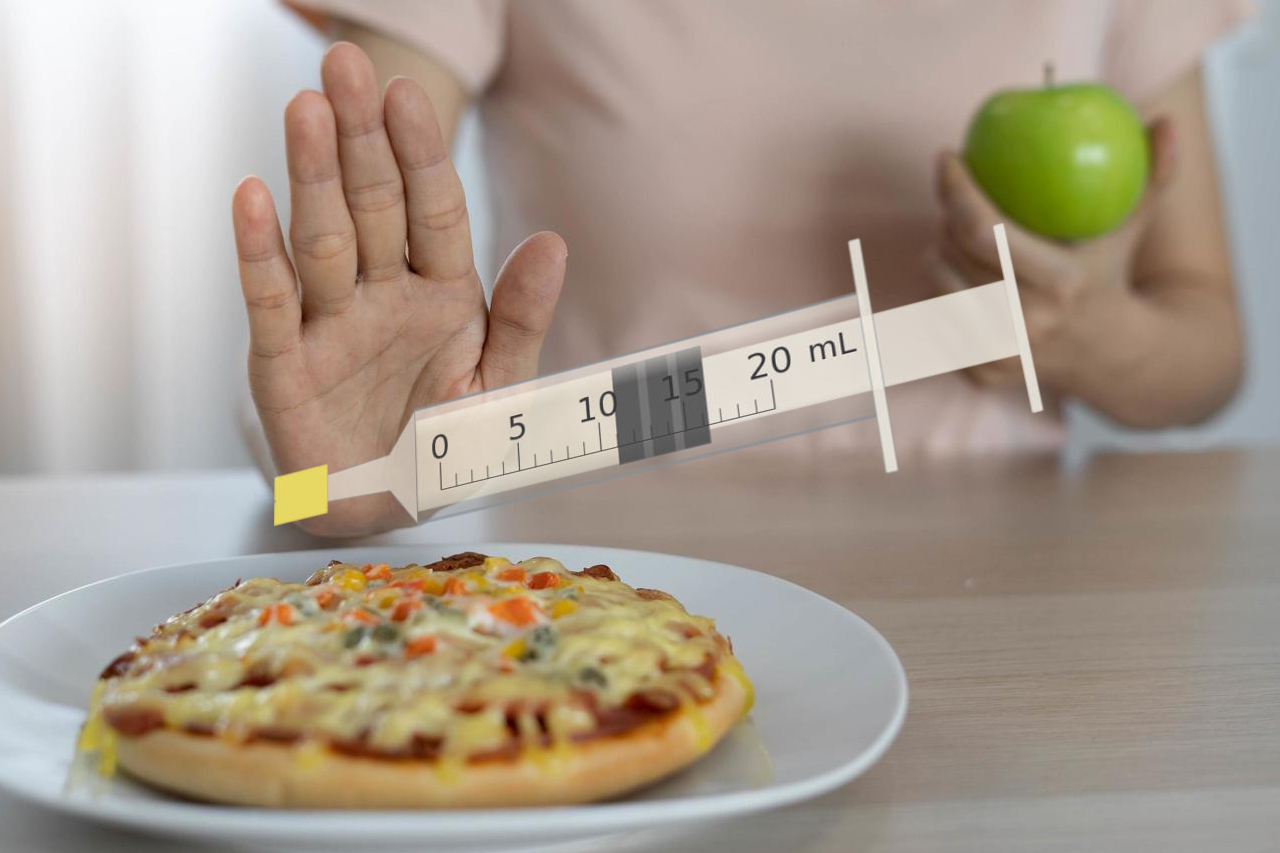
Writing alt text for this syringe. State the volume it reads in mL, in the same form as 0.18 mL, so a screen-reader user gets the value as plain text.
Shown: 11 mL
